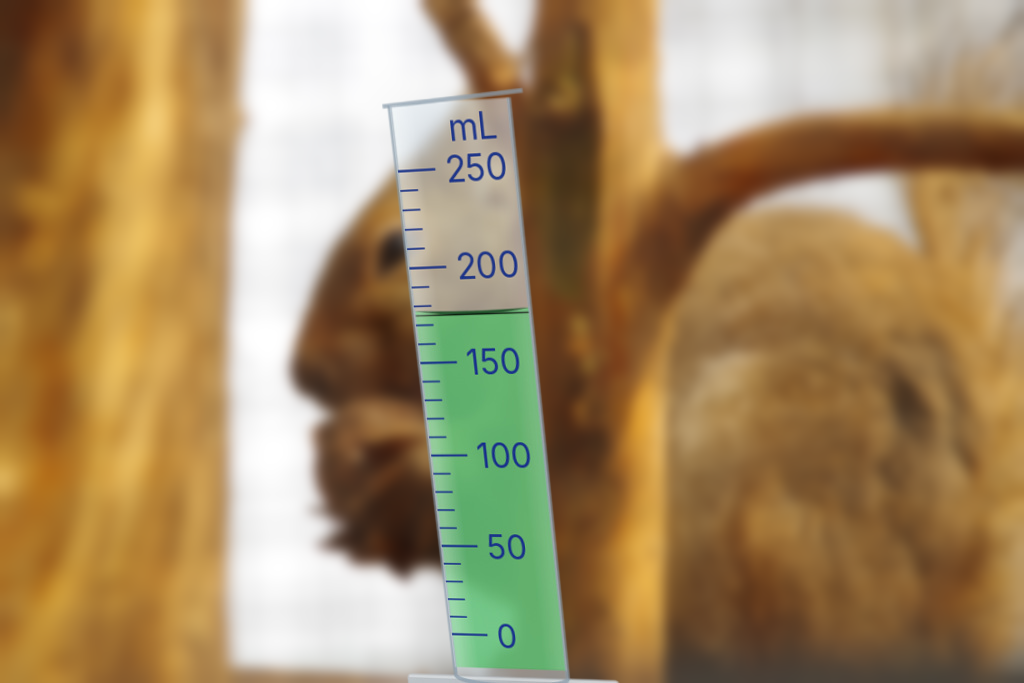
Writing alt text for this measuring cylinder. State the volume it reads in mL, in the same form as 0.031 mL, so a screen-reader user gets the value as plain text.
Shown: 175 mL
